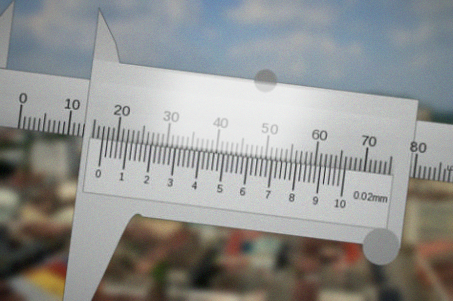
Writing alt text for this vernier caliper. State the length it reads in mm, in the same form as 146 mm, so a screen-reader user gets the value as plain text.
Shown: 17.0 mm
